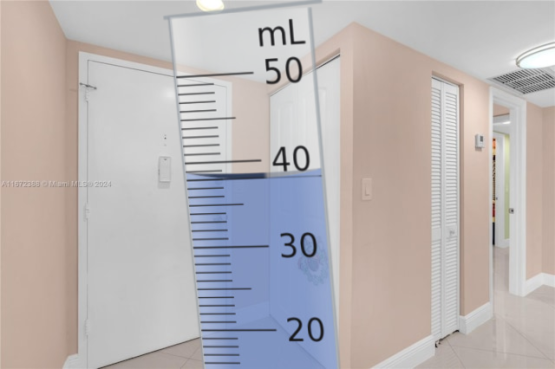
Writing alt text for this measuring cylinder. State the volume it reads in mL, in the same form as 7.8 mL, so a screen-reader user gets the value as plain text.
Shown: 38 mL
